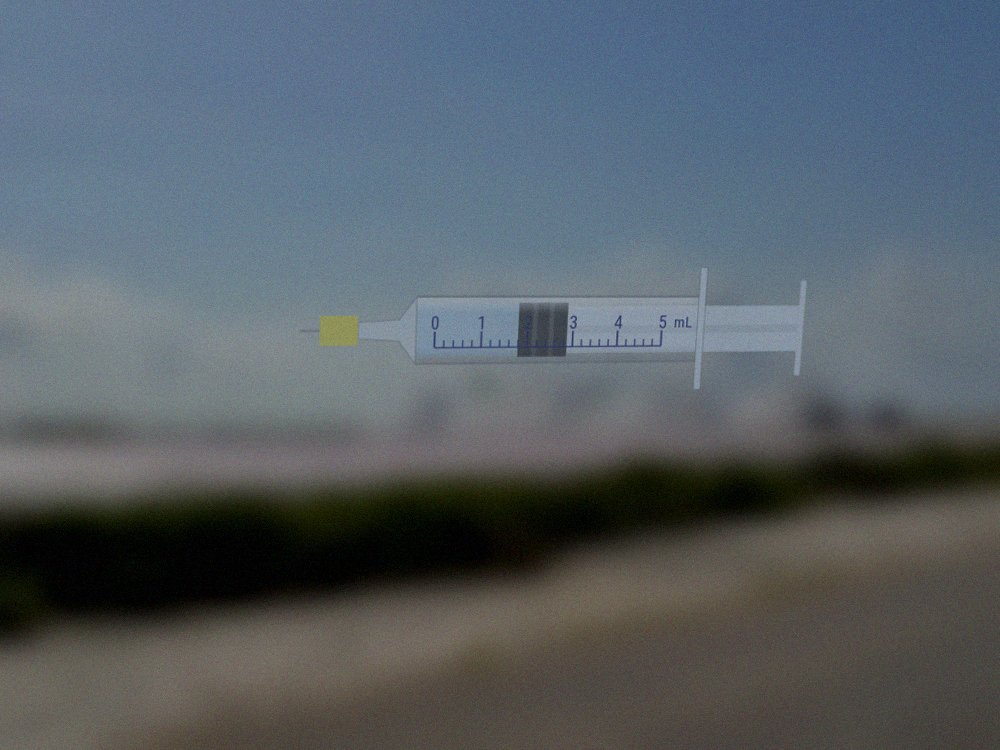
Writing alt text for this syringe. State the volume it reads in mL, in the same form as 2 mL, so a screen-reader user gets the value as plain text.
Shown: 1.8 mL
